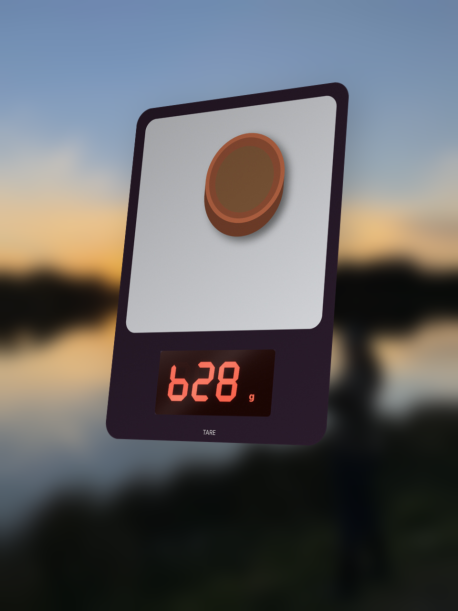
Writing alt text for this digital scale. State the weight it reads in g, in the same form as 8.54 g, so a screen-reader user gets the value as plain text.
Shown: 628 g
